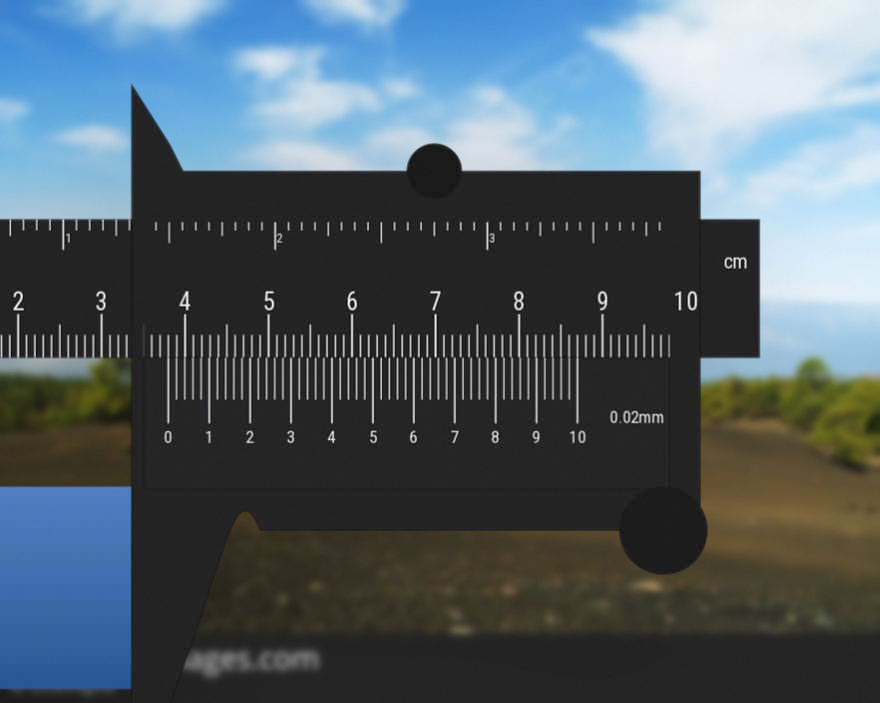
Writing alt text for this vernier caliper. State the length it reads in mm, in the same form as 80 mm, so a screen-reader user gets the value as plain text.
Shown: 38.0 mm
